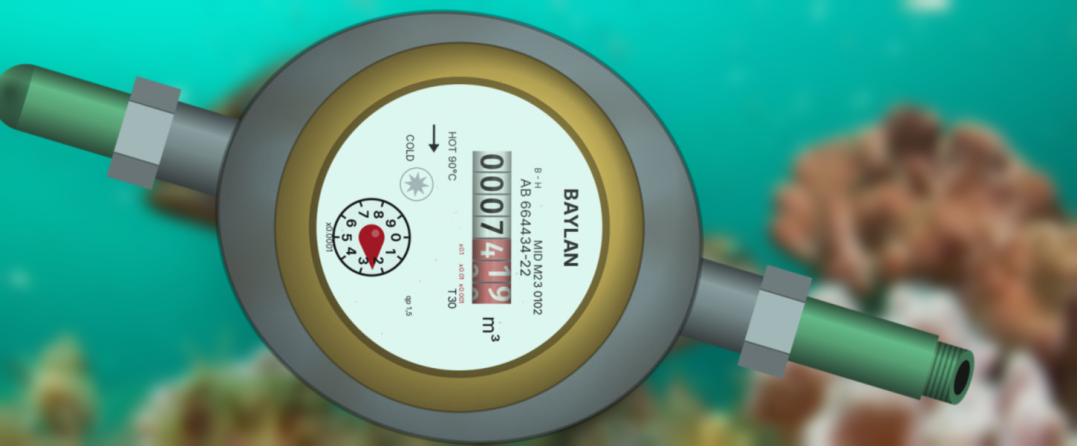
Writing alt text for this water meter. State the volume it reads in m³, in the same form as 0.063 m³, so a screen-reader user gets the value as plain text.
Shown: 7.4192 m³
